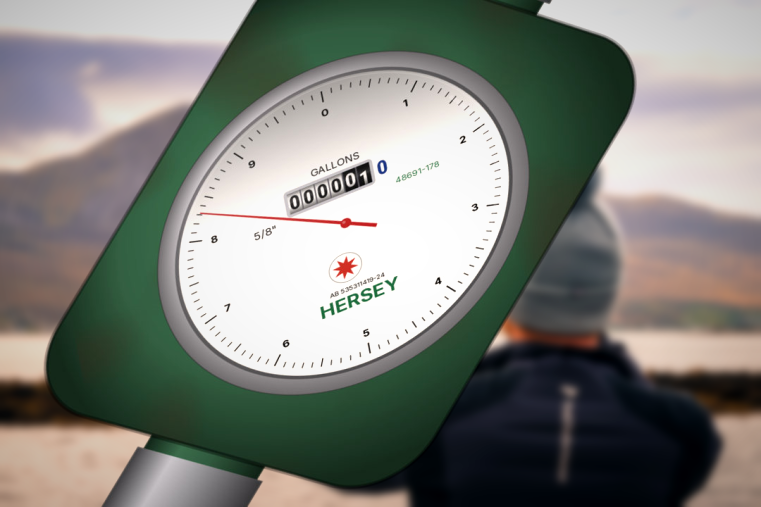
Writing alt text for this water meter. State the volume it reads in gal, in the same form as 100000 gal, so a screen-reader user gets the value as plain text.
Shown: 8.3 gal
